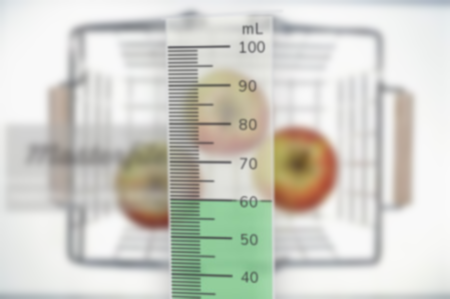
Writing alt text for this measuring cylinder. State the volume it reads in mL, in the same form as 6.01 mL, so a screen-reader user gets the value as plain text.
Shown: 60 mL
